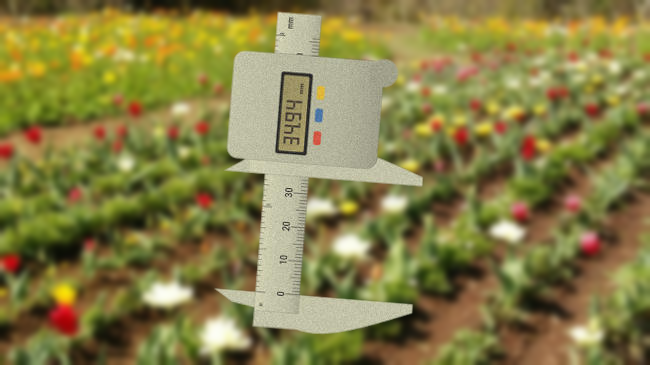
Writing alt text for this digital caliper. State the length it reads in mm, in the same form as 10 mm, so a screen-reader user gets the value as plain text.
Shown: 34.94 mm
